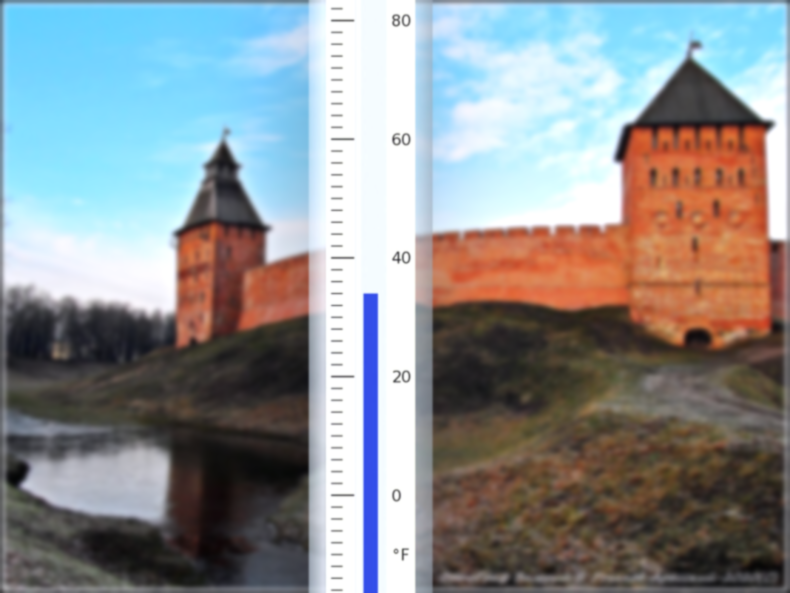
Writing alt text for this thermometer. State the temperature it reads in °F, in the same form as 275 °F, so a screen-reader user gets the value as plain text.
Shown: 34 °F
